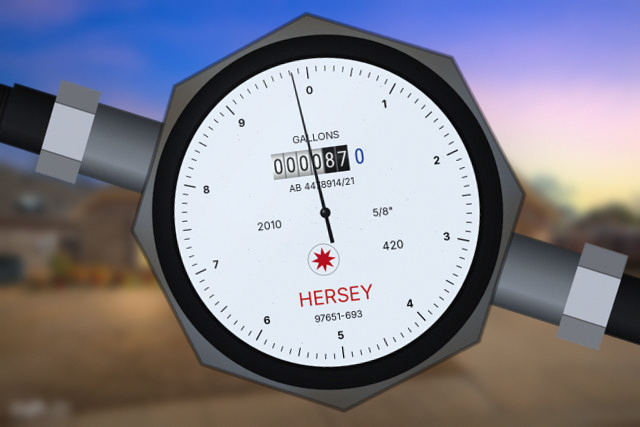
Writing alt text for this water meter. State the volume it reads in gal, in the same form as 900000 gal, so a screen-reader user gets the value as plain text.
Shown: 869.8 gal
